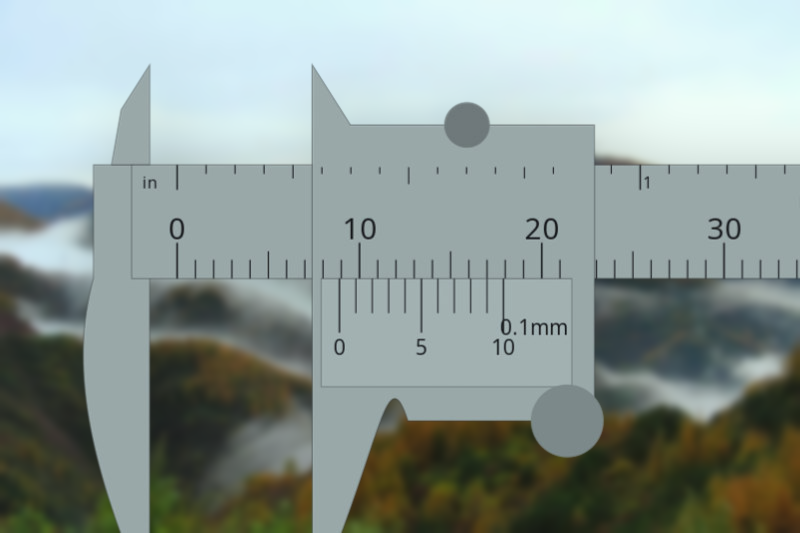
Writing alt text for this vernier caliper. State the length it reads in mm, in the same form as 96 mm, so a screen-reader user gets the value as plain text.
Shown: 8.9 mm
